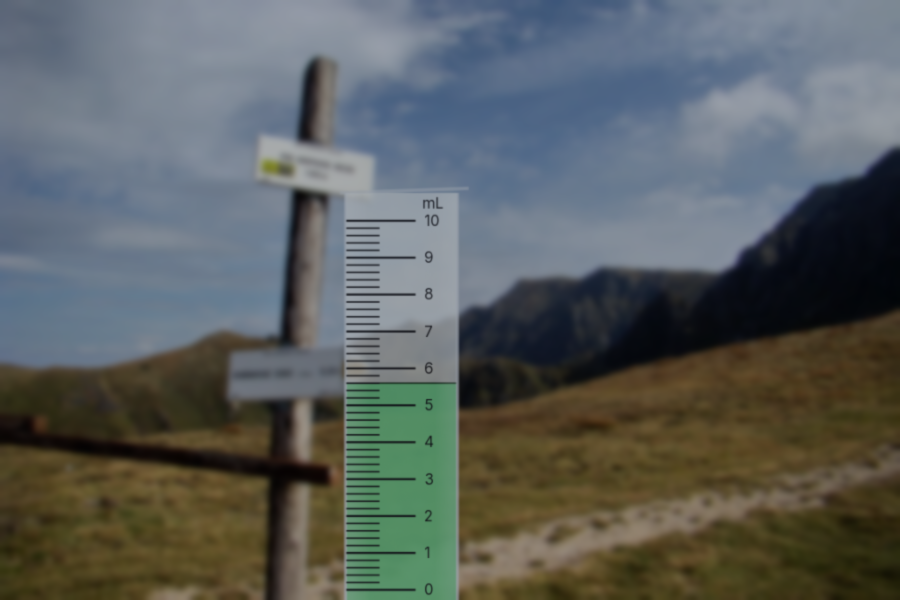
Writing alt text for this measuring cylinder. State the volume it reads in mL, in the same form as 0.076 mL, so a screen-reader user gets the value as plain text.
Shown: 5.6 mL
